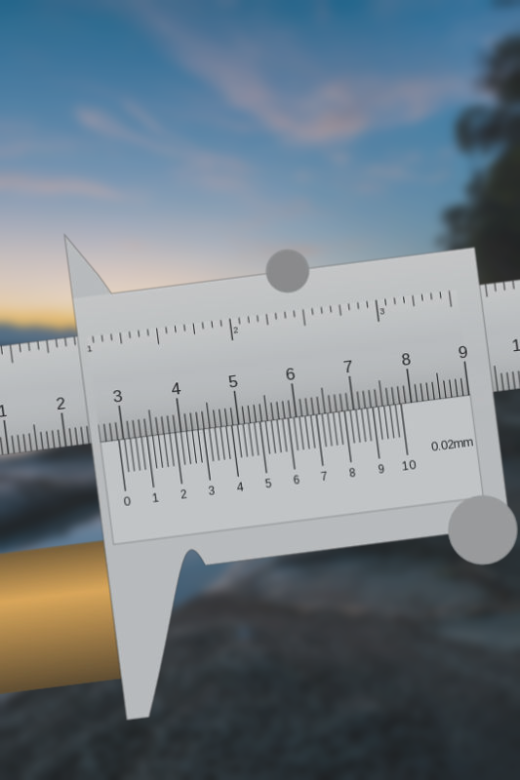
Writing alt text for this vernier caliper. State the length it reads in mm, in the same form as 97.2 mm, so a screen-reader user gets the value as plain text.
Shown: 29.2 mm
